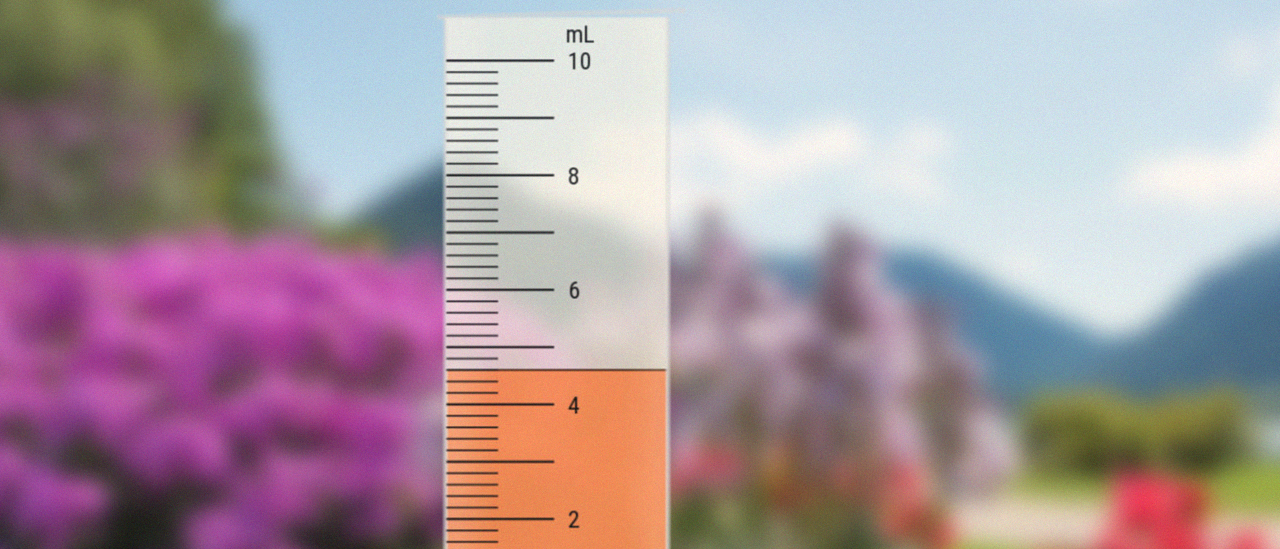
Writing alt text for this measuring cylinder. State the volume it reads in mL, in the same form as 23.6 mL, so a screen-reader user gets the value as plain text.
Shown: 4.6 mL
